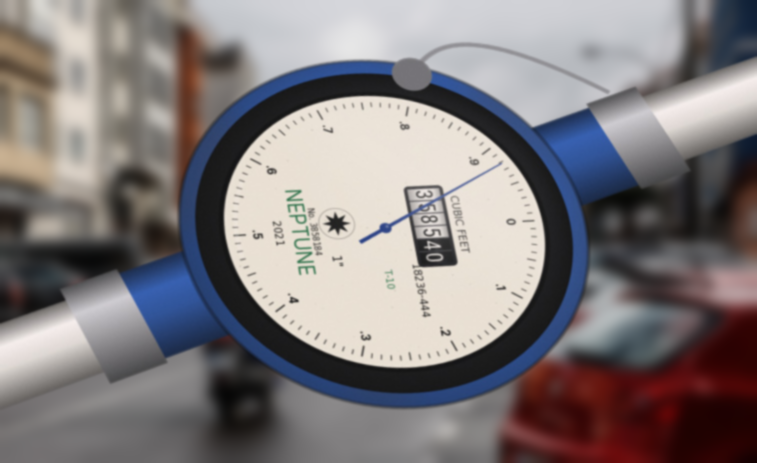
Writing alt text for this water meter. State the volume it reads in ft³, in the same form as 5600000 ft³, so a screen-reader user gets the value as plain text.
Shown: 358539.92 ft³
